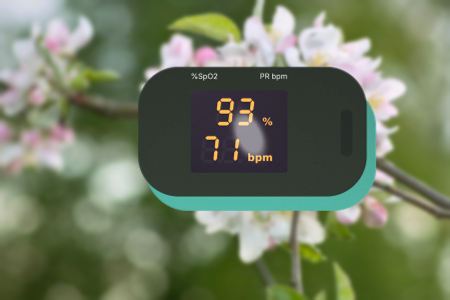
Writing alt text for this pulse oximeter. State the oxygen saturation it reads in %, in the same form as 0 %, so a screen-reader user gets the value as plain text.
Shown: 93 %
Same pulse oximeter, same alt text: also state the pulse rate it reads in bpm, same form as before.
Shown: 71 bpm
